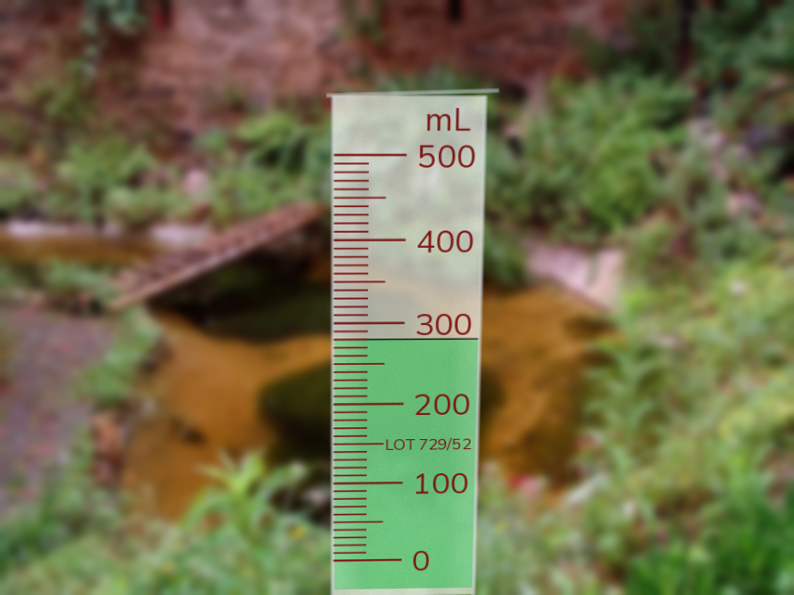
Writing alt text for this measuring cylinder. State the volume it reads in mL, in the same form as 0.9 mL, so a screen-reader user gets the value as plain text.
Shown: 280 mL
